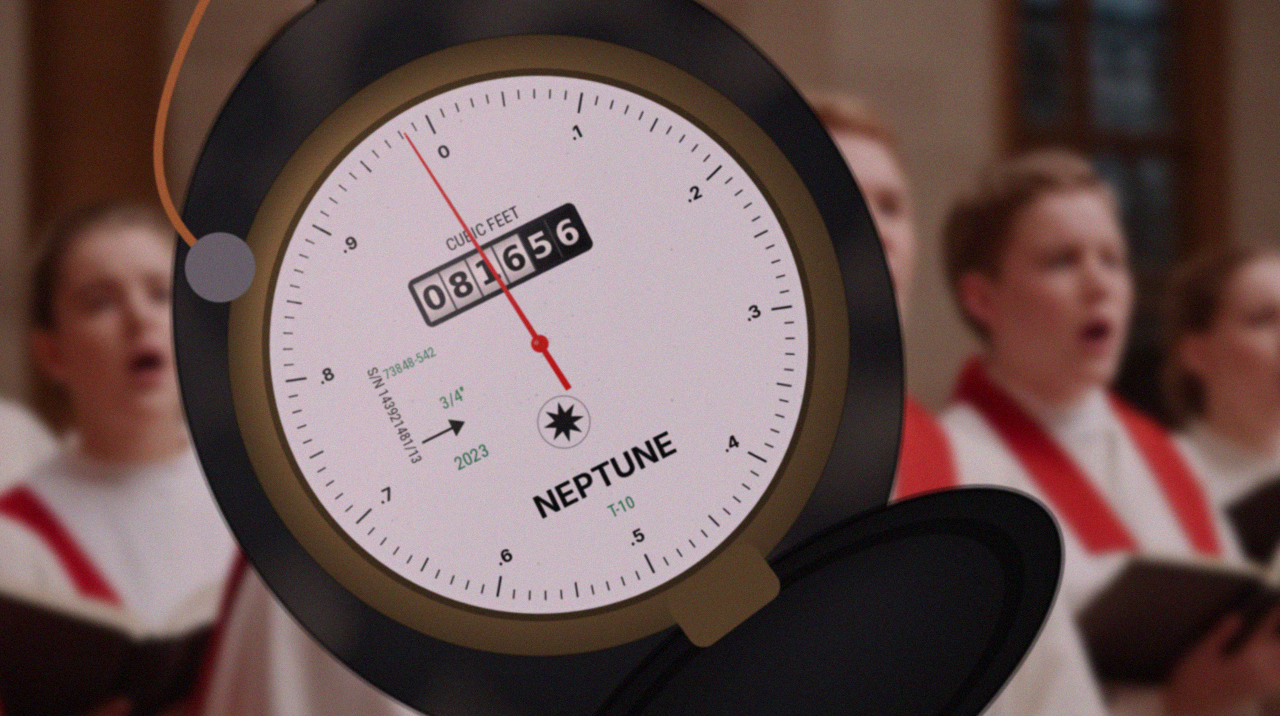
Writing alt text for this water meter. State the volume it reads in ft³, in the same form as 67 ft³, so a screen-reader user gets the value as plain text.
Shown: 81655.98 ft³
